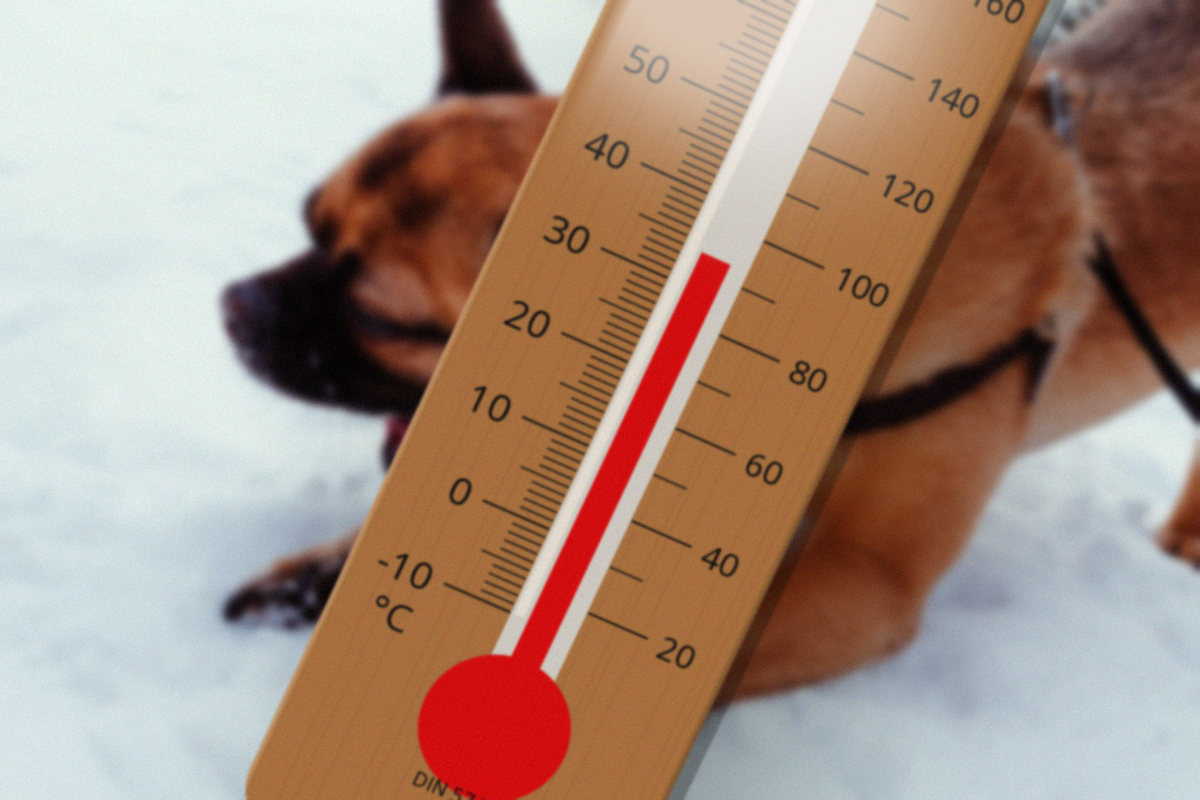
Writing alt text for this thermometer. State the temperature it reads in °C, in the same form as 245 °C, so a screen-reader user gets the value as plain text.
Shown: 34 °C
